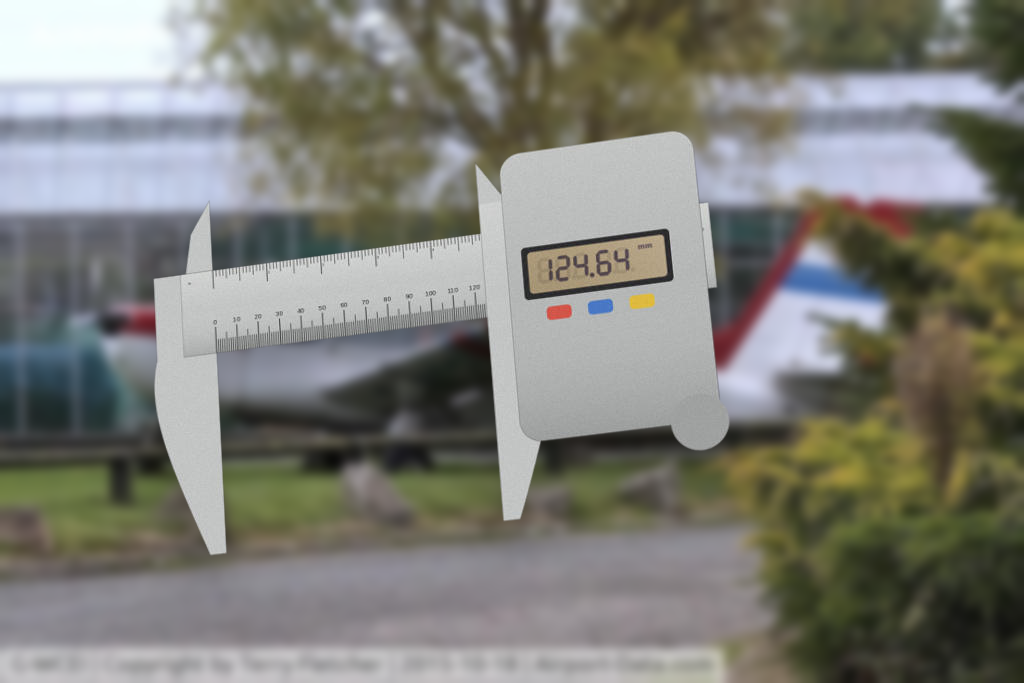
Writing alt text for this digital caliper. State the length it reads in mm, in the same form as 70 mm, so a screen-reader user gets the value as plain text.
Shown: 124.64 mm
